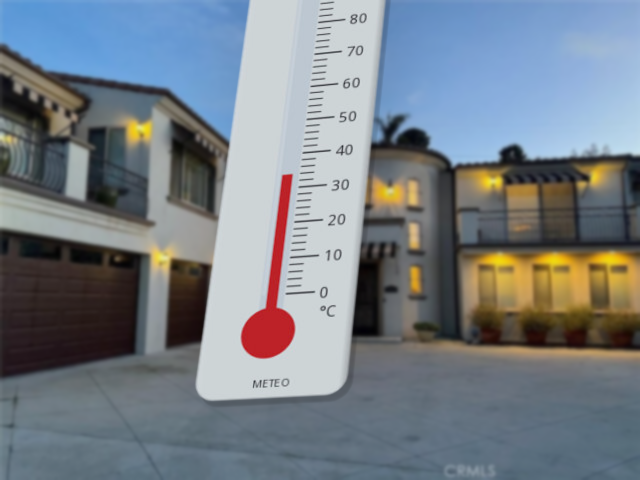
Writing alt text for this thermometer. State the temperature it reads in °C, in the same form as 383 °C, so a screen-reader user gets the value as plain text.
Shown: 34 °C
